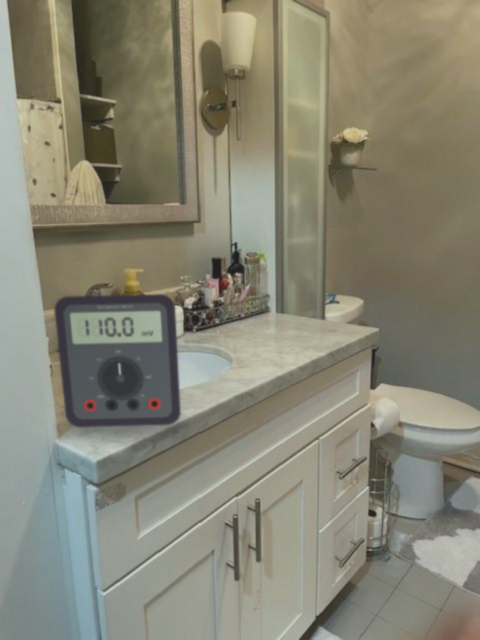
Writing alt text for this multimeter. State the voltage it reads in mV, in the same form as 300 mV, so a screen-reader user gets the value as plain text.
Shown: 110.0 mV
